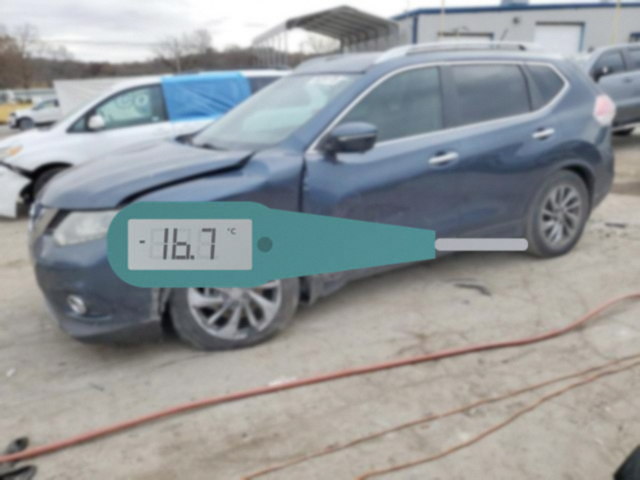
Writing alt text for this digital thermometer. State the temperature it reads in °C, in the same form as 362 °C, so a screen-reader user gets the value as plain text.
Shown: -16.7 °C
